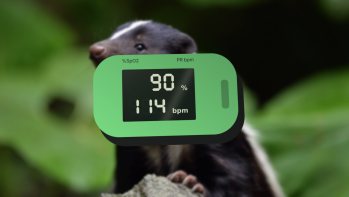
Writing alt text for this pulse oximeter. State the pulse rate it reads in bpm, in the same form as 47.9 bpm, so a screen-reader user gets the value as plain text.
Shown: 114 bpm
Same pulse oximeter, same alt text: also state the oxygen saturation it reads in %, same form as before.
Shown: 90 %
